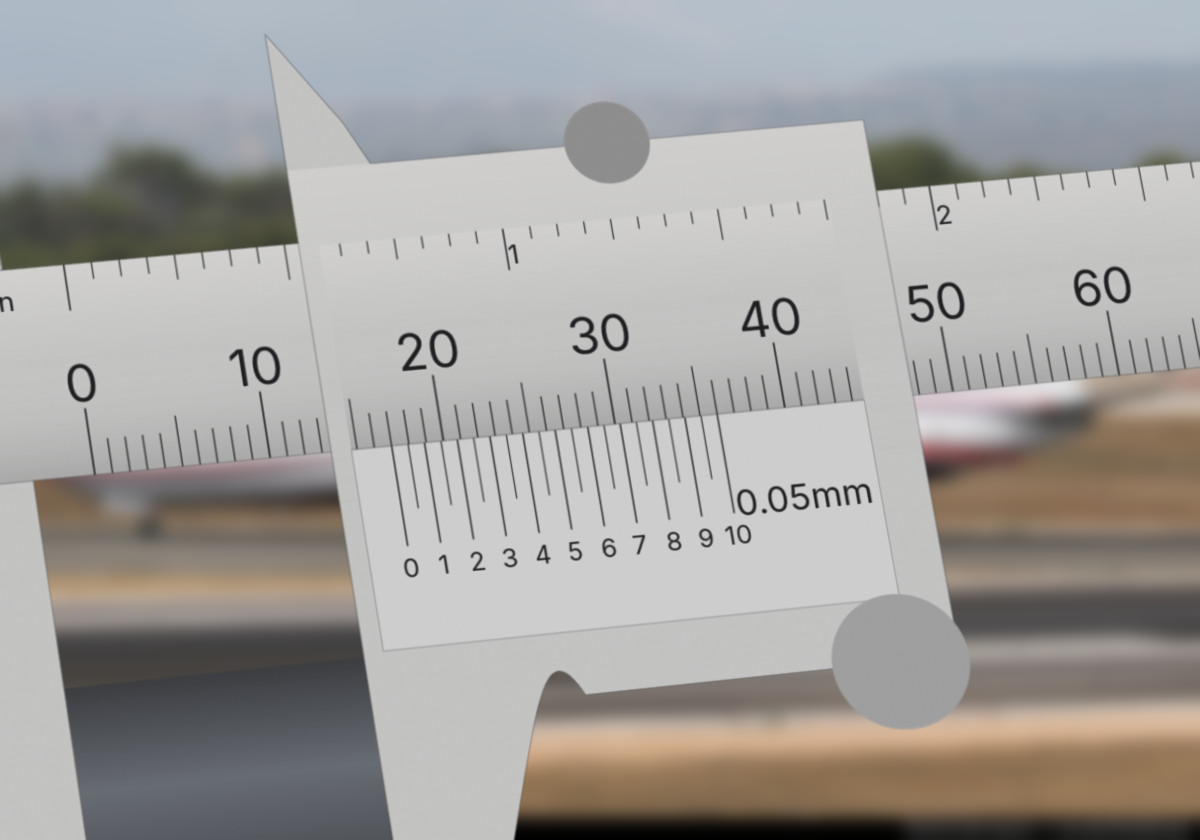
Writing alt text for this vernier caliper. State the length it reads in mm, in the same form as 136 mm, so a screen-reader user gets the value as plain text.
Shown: 17.0 mm
